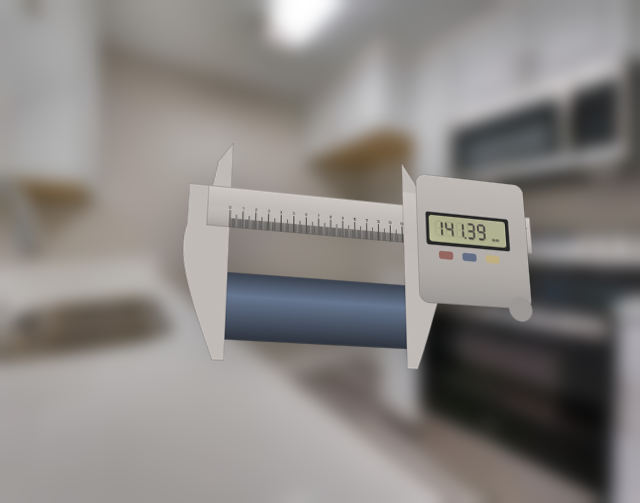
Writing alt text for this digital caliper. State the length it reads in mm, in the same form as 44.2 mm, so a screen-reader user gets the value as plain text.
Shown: 141.39 mm
